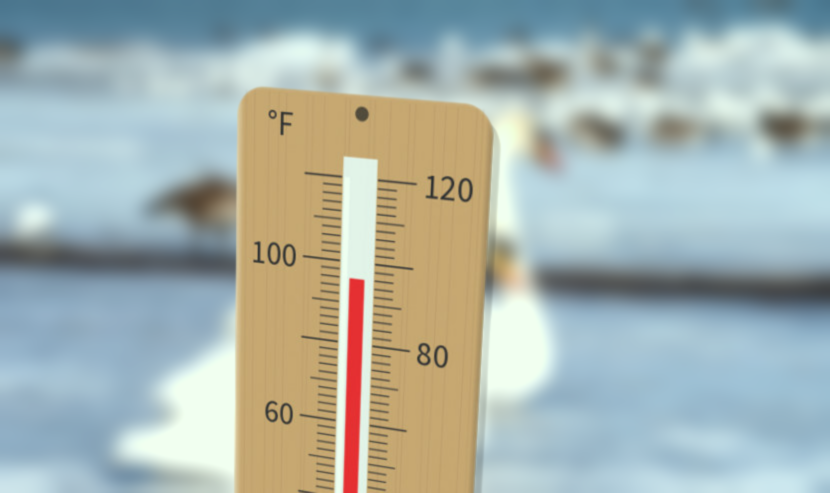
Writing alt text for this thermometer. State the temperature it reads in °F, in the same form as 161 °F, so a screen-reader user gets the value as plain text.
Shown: 96 °F
